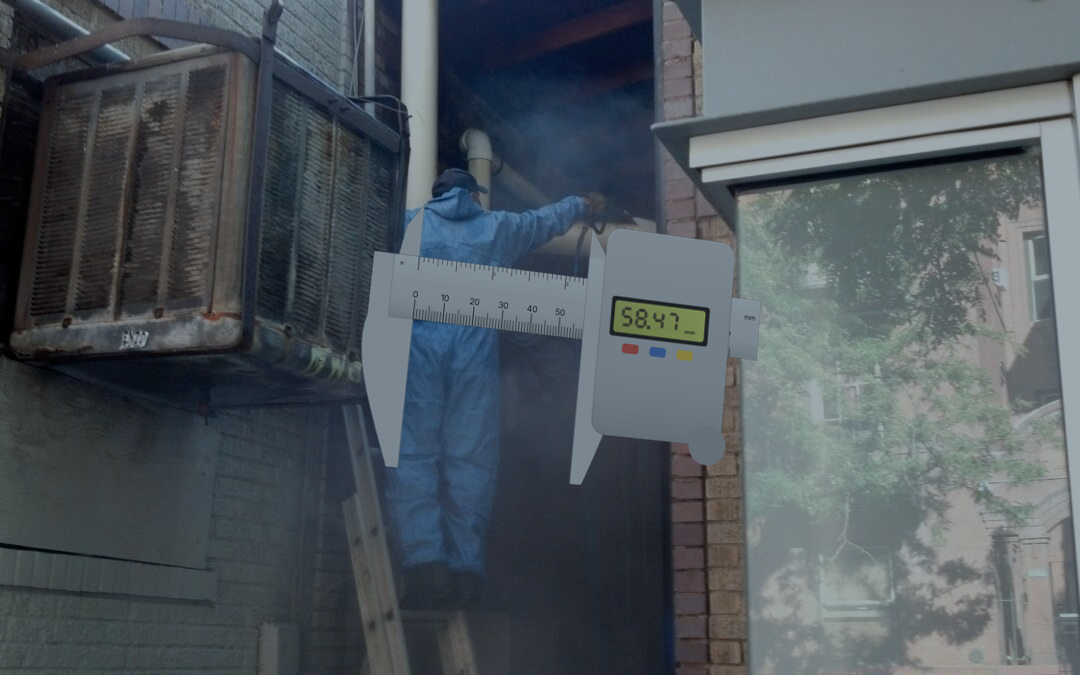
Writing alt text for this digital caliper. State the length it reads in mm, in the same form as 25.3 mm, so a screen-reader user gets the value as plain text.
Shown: 58.47 mm
